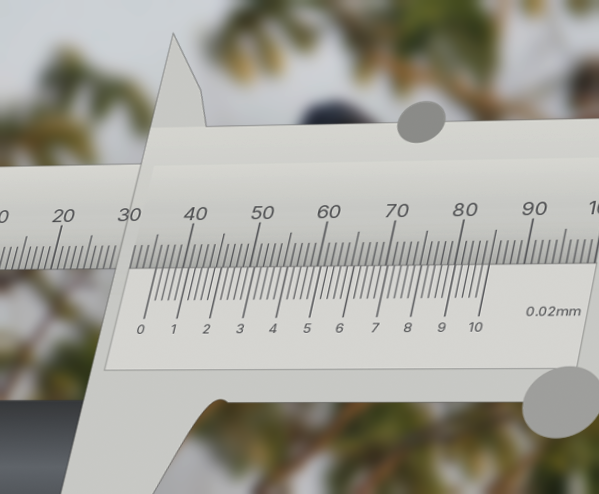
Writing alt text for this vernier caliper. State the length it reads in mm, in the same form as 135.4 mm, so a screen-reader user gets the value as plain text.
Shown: 36.0 mm
